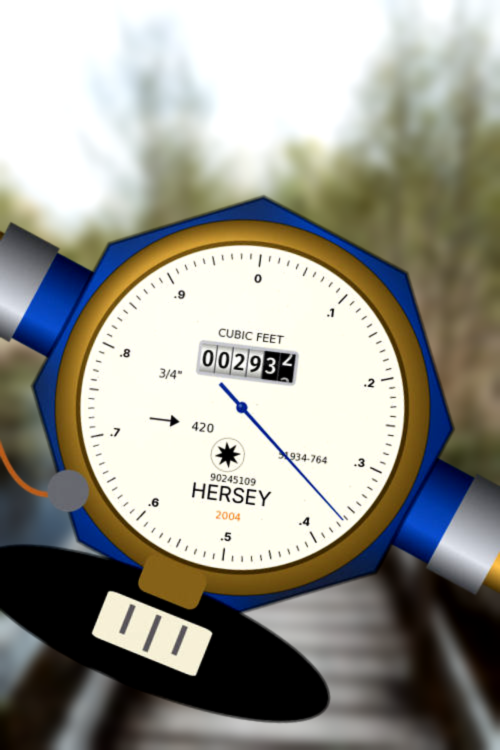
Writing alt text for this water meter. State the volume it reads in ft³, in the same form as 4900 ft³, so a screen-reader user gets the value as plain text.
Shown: 2932.36 ft³
